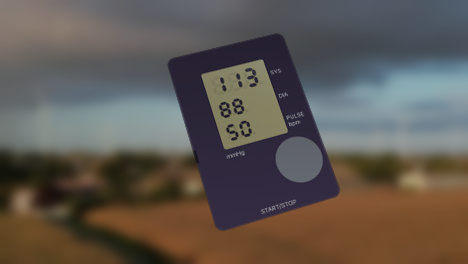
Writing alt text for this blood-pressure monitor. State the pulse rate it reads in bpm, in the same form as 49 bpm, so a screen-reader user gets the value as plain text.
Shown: 50 bpm
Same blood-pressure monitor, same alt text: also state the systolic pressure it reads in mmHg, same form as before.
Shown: 113 mmHg
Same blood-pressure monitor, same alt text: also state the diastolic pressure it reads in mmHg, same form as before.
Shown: 88 mmHg
